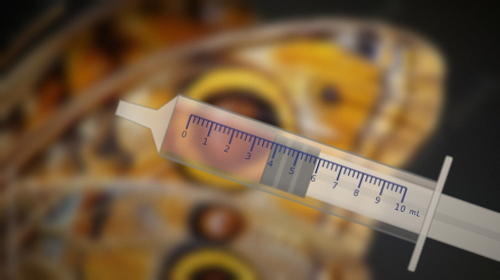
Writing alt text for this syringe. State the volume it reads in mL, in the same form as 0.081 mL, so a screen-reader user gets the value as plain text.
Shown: 3.8 mL
